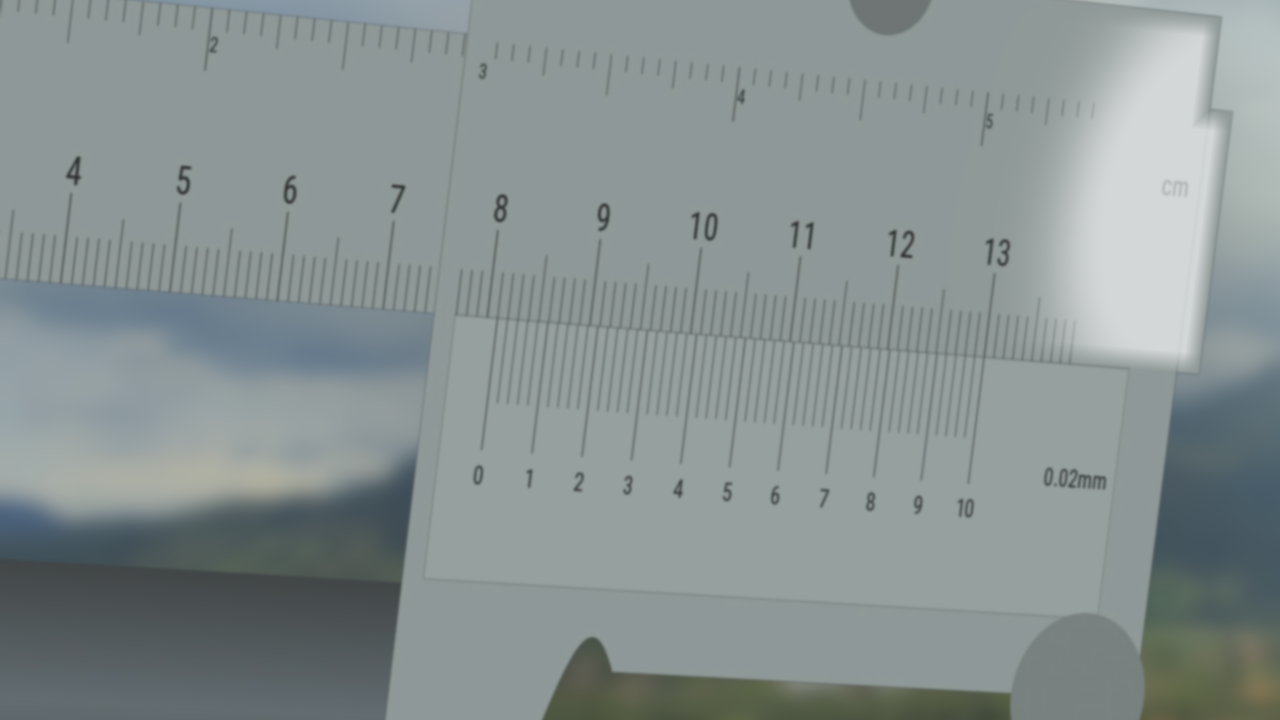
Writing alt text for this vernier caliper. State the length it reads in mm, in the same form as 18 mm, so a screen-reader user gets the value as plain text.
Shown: 81.0 mm
